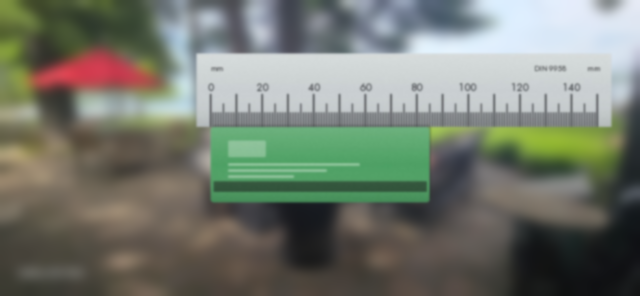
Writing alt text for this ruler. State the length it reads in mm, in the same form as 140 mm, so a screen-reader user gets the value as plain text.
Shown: 85 mm
